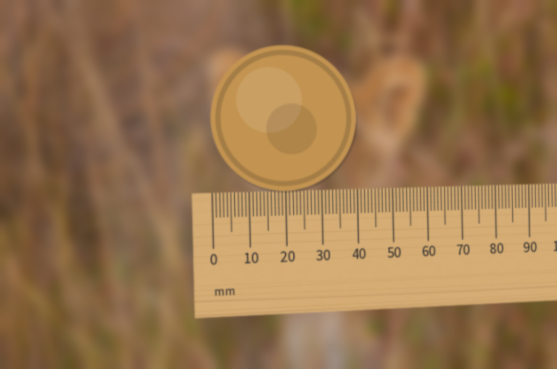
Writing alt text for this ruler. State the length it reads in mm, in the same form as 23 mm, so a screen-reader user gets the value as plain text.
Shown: 40 mm
